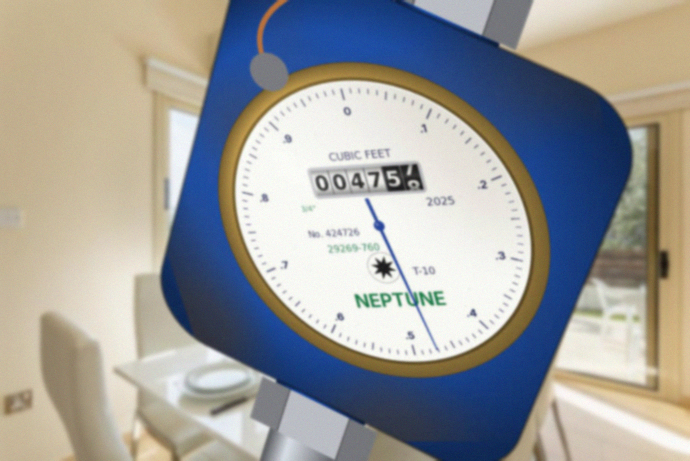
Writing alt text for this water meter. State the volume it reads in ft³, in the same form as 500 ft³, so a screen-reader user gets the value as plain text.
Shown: 4757.47 ft³
